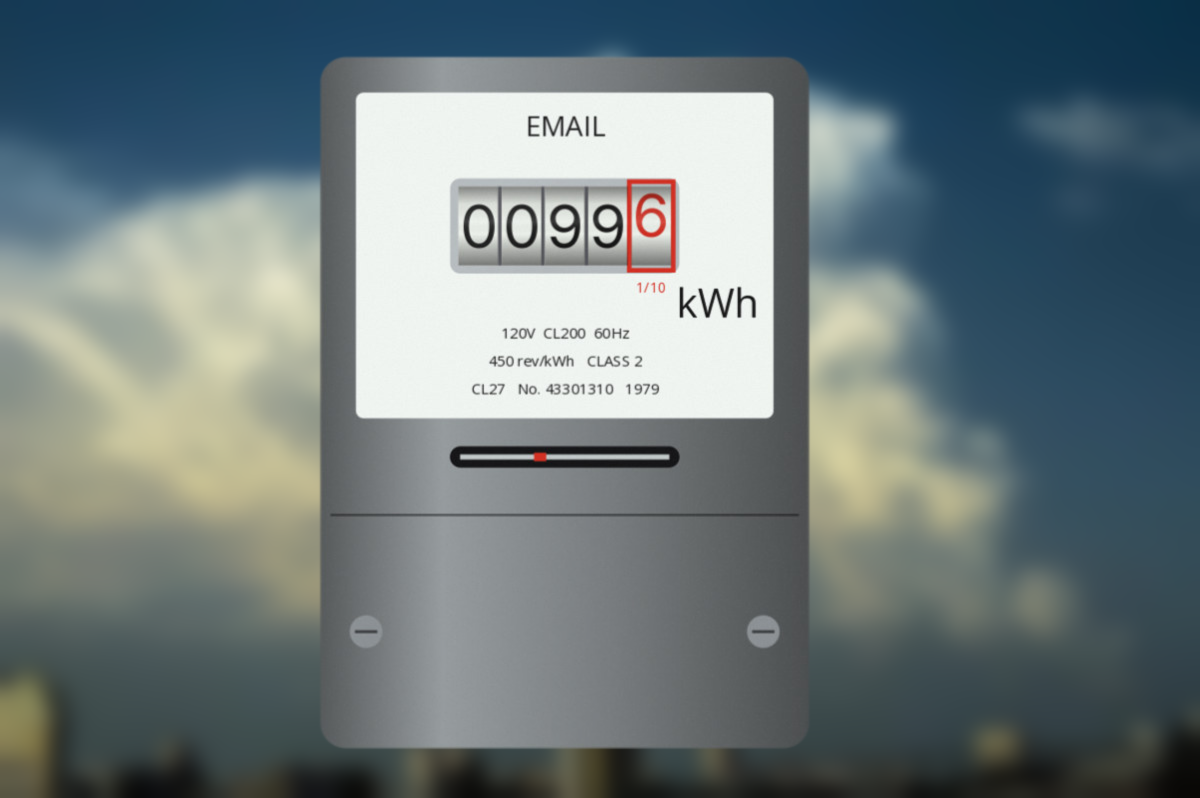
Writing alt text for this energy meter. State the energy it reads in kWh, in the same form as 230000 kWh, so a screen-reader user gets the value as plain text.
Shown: 99.6 kWh
